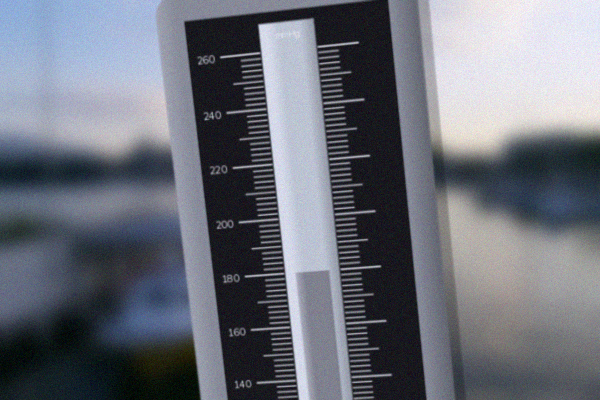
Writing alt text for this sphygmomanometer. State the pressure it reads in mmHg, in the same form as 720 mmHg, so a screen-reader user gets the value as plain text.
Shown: 180 mmHg
